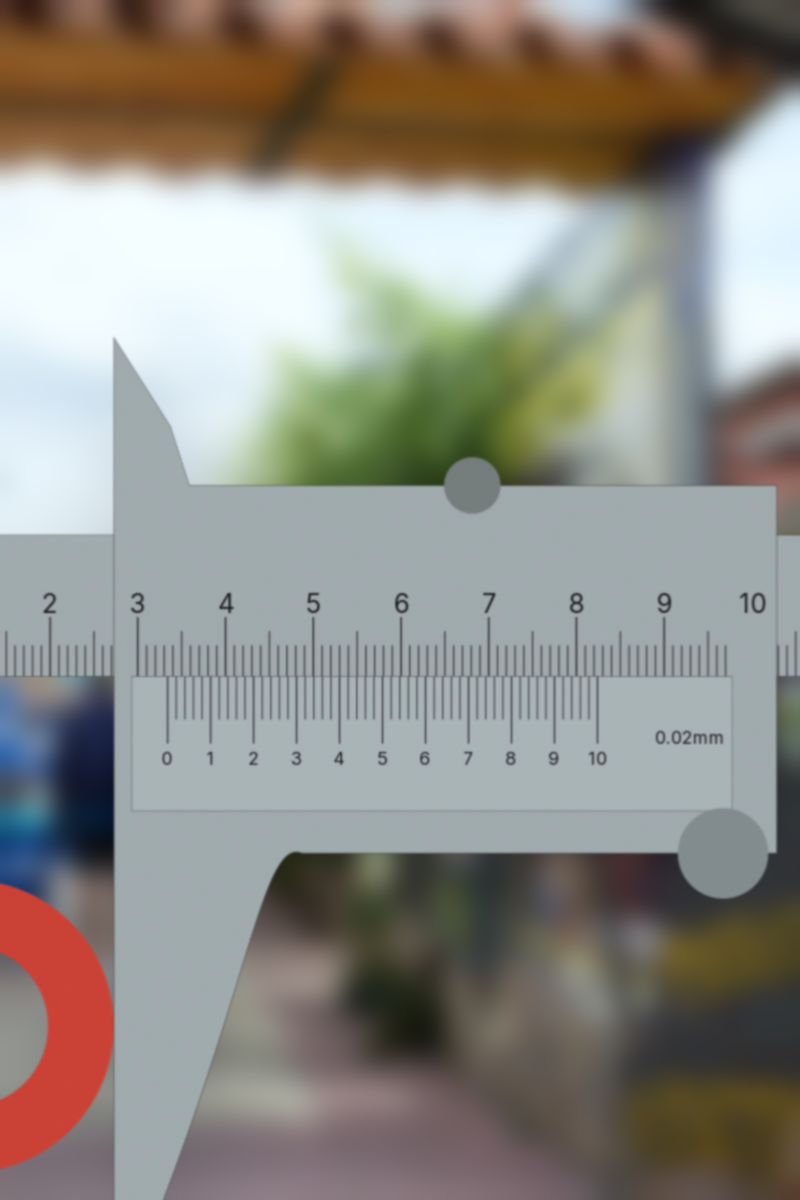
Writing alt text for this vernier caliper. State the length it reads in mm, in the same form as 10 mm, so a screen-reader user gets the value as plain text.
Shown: 33.4 mm
